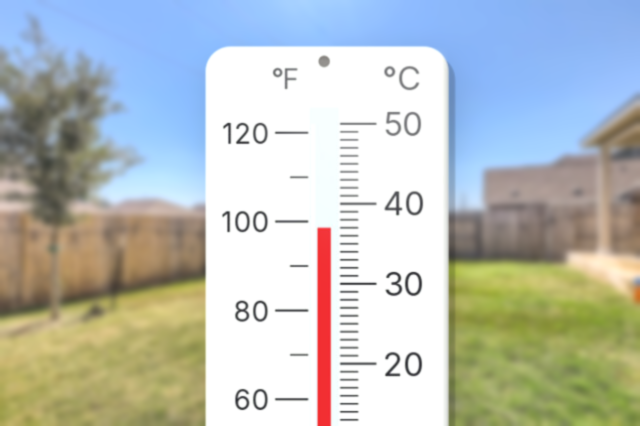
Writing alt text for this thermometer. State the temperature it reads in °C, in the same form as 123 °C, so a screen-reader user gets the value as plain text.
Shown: 37 °C
